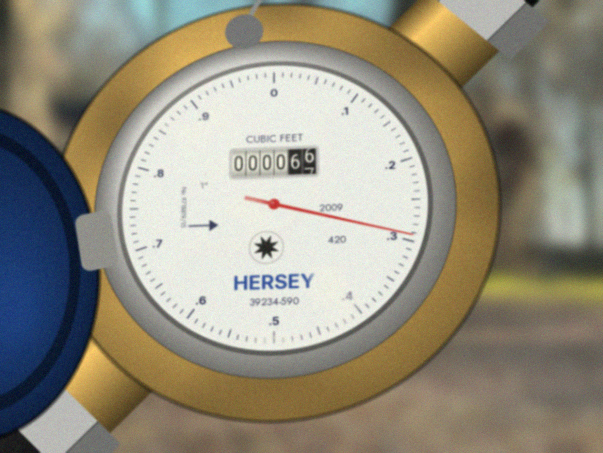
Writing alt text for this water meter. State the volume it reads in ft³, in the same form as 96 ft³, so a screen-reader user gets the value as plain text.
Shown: 66.29 ft³
